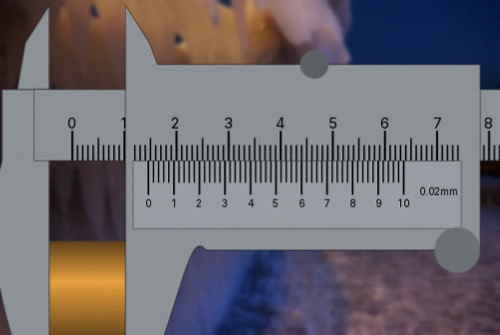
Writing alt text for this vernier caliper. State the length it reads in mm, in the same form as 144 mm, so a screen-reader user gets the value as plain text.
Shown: 14.6 mm
